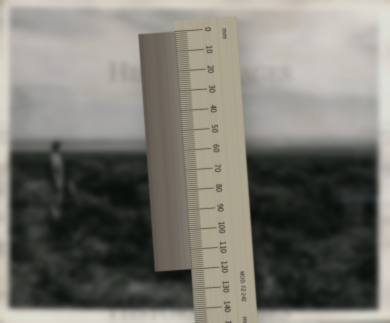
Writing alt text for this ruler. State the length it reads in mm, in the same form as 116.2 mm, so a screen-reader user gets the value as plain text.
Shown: 120 mm
